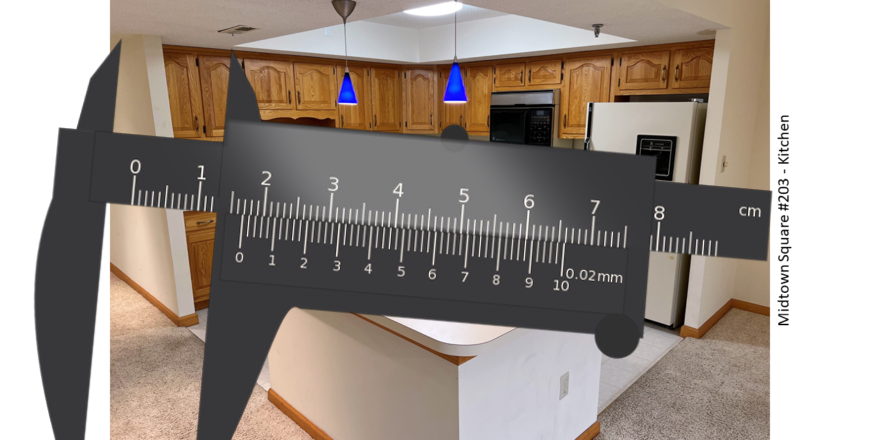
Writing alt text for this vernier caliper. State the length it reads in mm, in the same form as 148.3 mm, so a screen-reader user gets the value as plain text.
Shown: 16.8 mm
